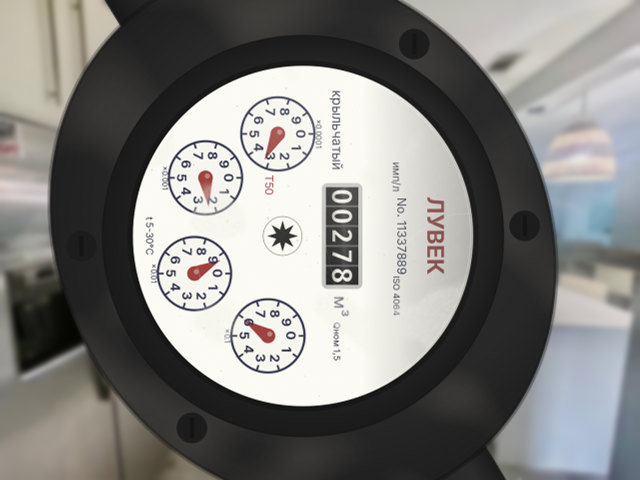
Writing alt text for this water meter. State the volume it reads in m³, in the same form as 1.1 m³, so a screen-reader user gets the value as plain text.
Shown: 278.5923 m³
